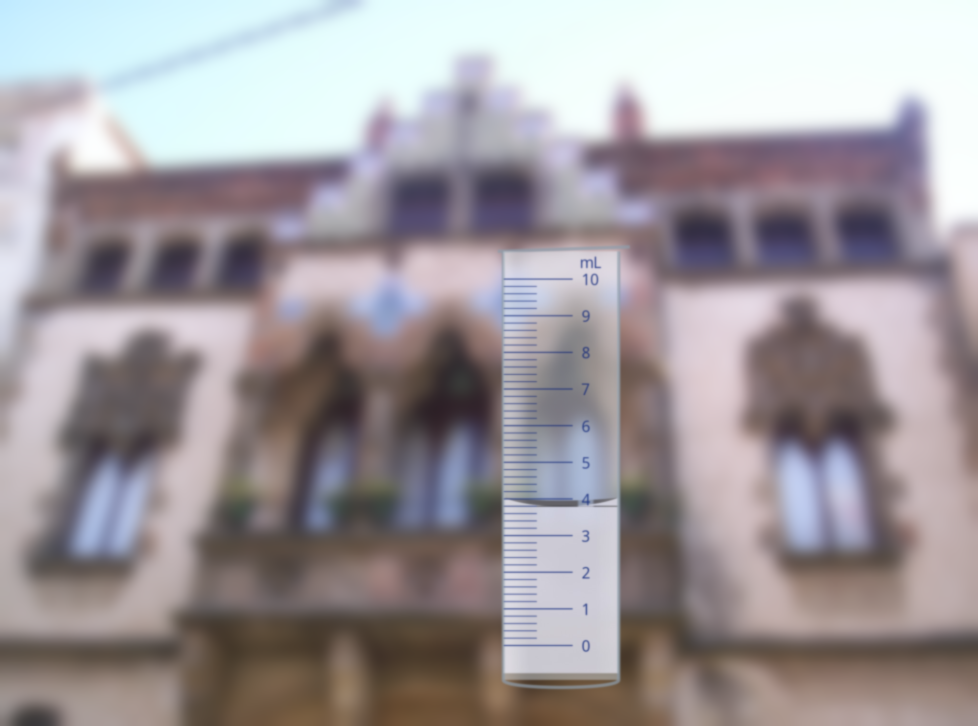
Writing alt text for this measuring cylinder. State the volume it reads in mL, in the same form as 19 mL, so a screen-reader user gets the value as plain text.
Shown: 3.8 mL
